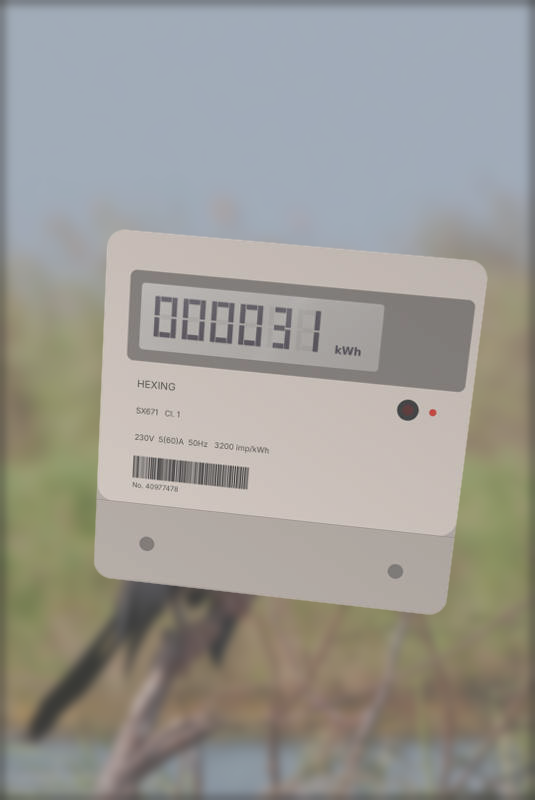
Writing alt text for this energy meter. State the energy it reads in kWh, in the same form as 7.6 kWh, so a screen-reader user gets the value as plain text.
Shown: 31 kWh
